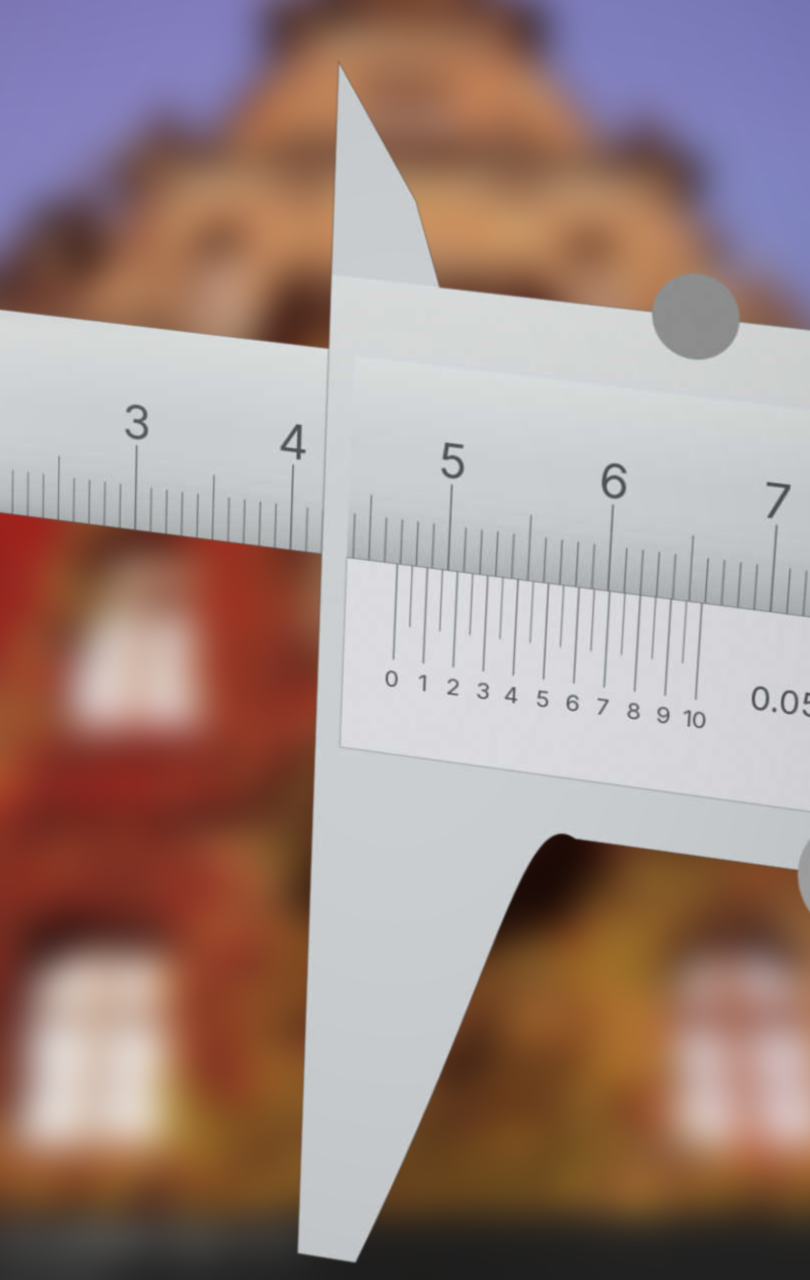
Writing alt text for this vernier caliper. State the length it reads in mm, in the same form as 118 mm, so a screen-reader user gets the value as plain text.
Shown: 46.8 mm
